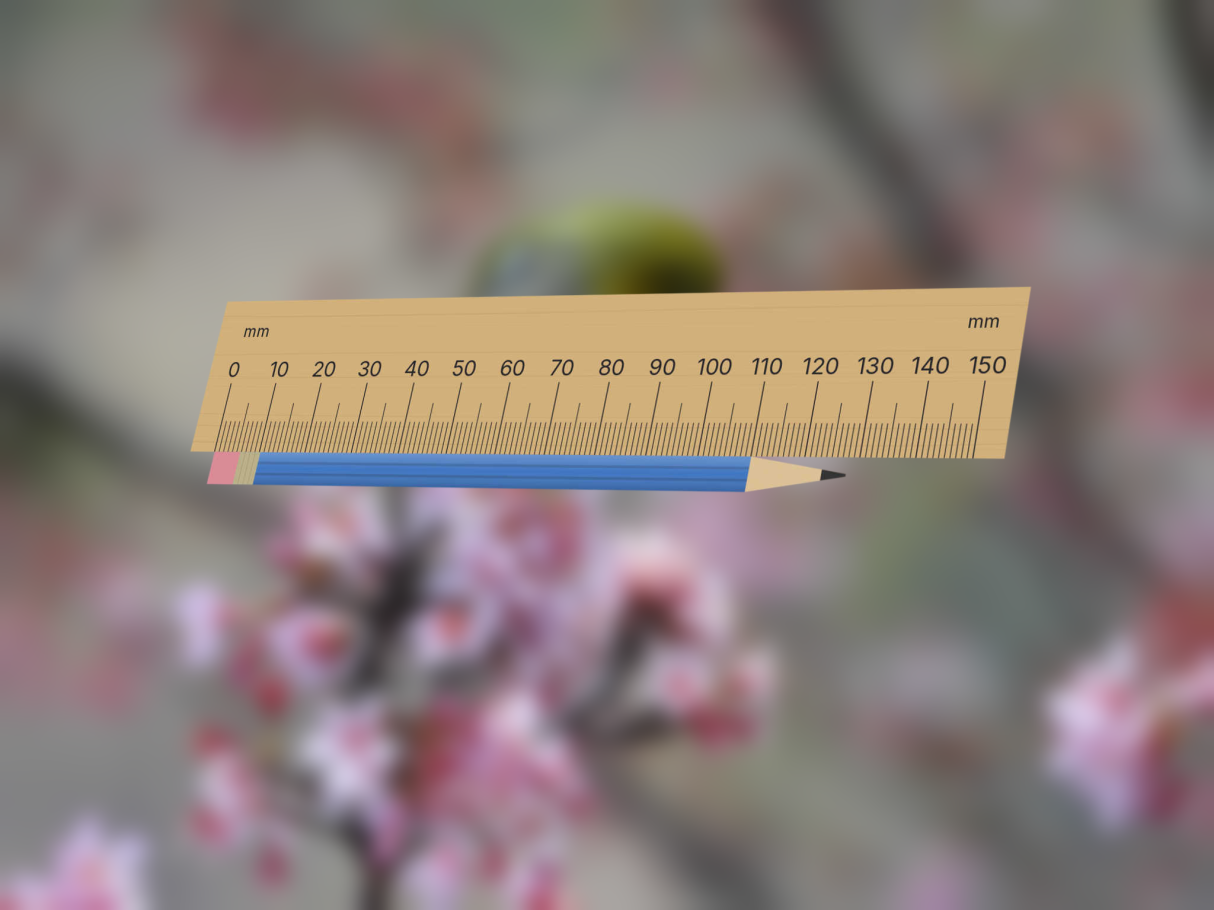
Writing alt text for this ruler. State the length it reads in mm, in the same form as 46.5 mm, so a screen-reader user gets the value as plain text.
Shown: 128 mm
